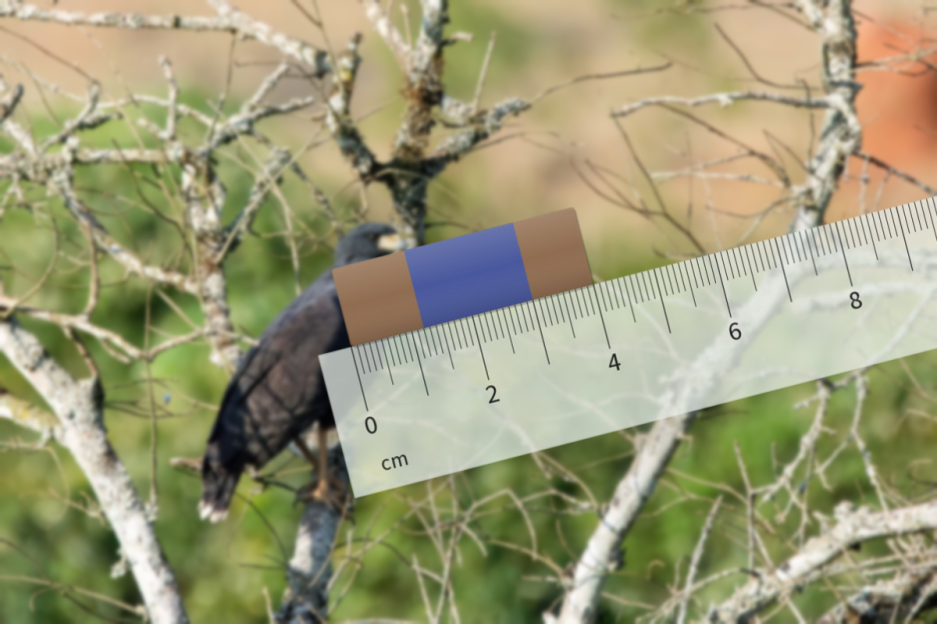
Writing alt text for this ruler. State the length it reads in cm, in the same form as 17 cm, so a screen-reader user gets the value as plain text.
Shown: 4 cm
